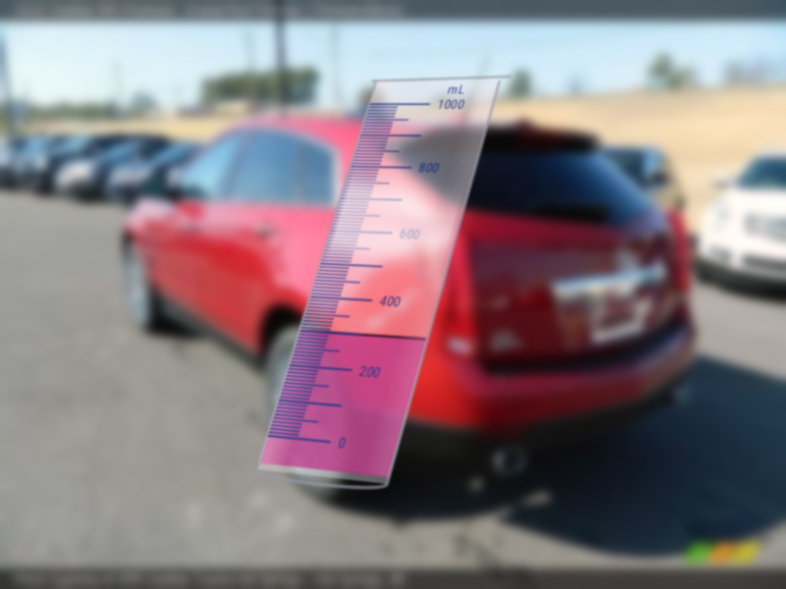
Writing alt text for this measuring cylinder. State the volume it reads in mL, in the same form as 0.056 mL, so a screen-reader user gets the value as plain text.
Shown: 300 mL
